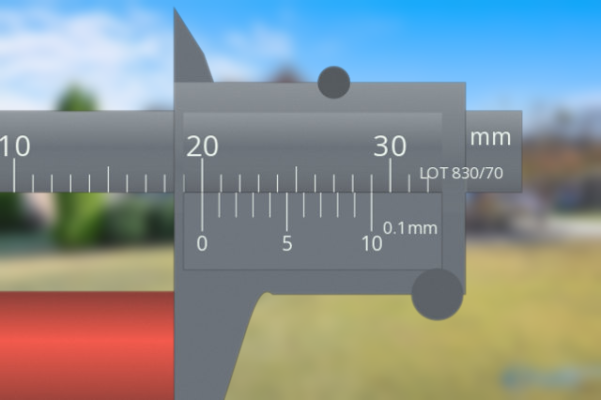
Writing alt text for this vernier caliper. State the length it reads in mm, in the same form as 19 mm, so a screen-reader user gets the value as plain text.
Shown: 20.0 mm
